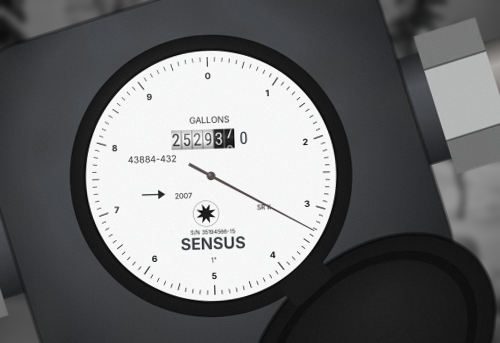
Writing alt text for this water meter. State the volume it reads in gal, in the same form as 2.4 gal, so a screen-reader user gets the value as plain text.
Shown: 2529373.3 gal
